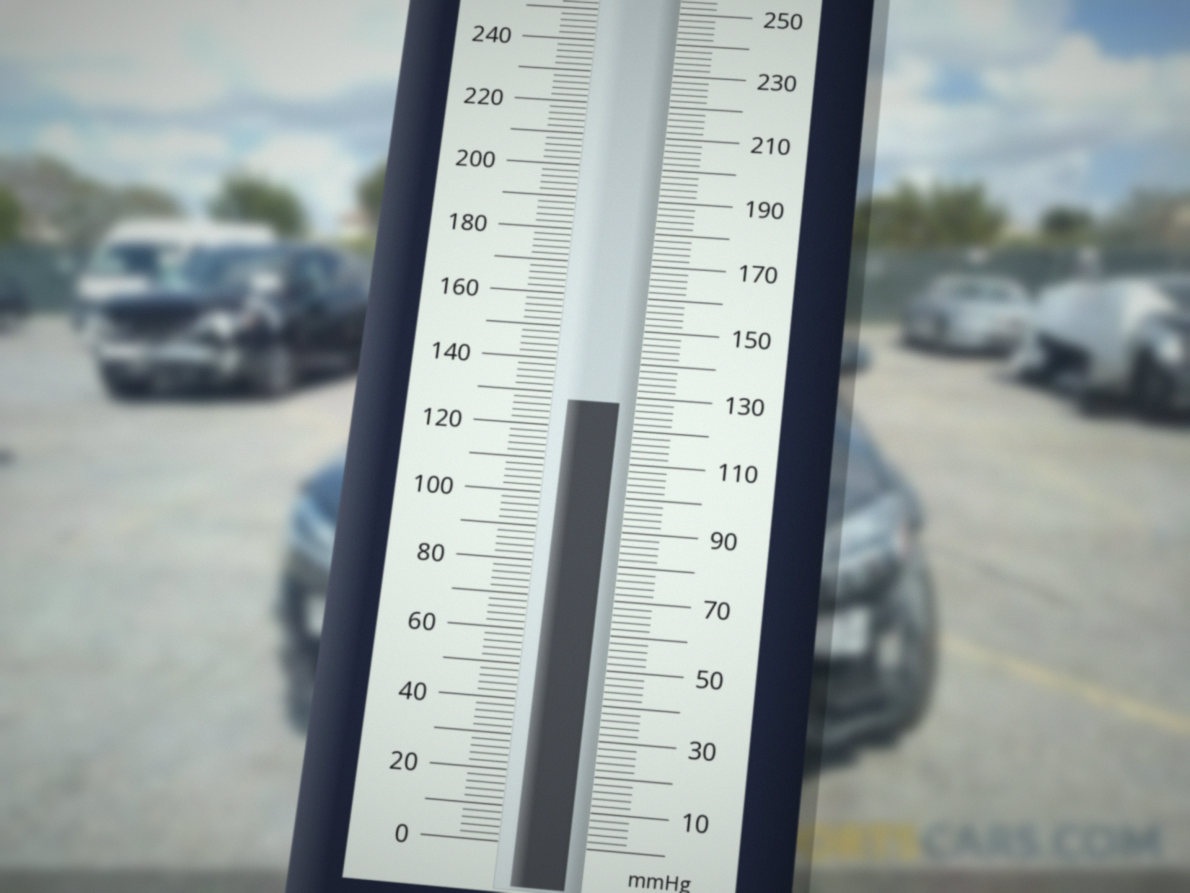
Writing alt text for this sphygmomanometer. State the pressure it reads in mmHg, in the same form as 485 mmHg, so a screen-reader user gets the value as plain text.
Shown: 128 mmHg
